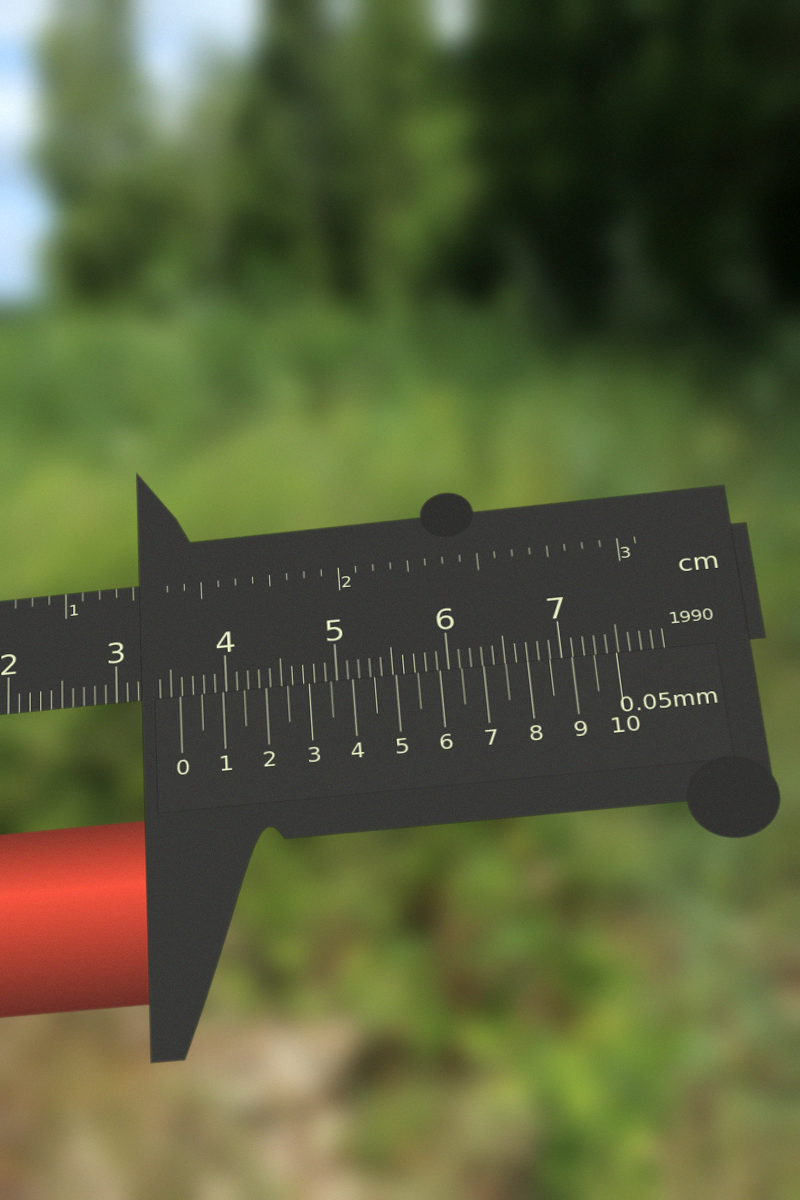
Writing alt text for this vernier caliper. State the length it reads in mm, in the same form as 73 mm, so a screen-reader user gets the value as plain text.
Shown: 35.8 mm
